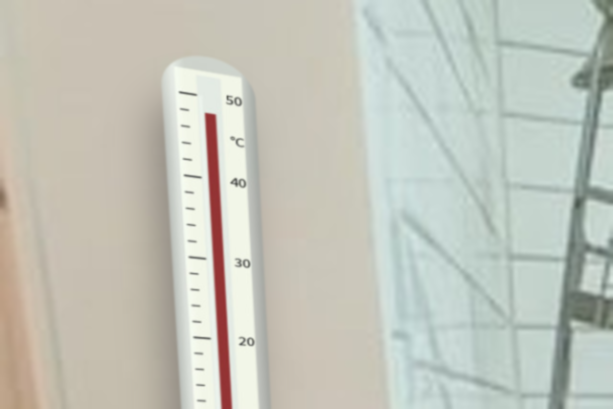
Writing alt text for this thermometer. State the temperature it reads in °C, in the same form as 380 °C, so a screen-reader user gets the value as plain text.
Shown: 48 °C
